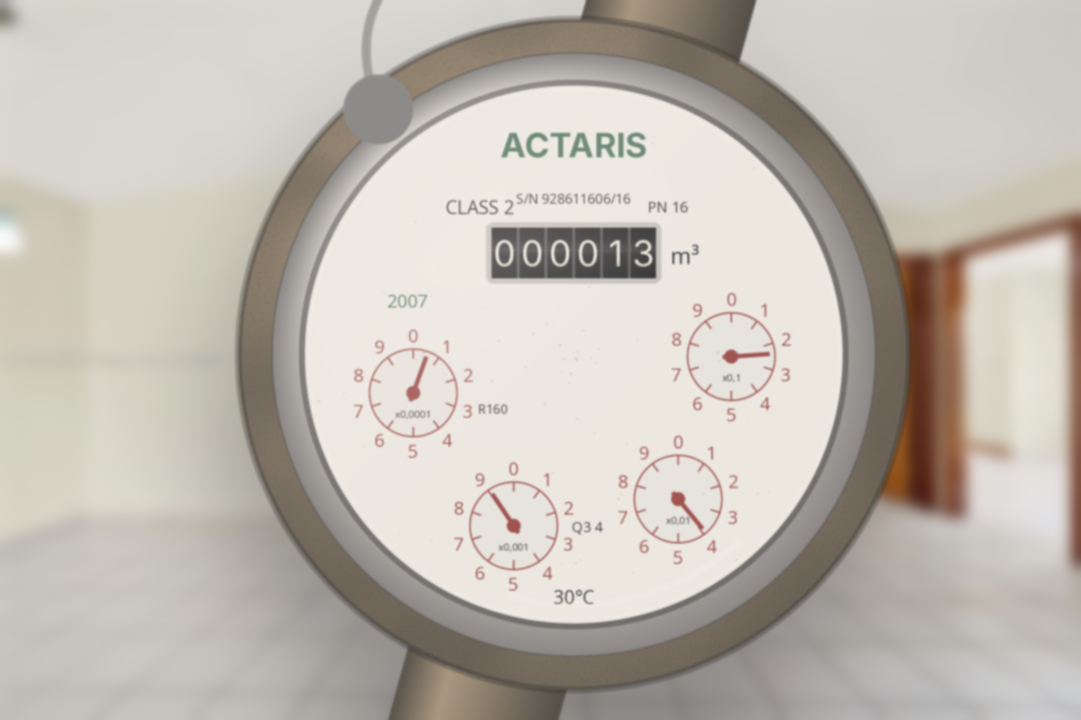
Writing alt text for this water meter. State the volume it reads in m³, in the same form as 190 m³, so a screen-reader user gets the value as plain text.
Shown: 13.2390 m³
